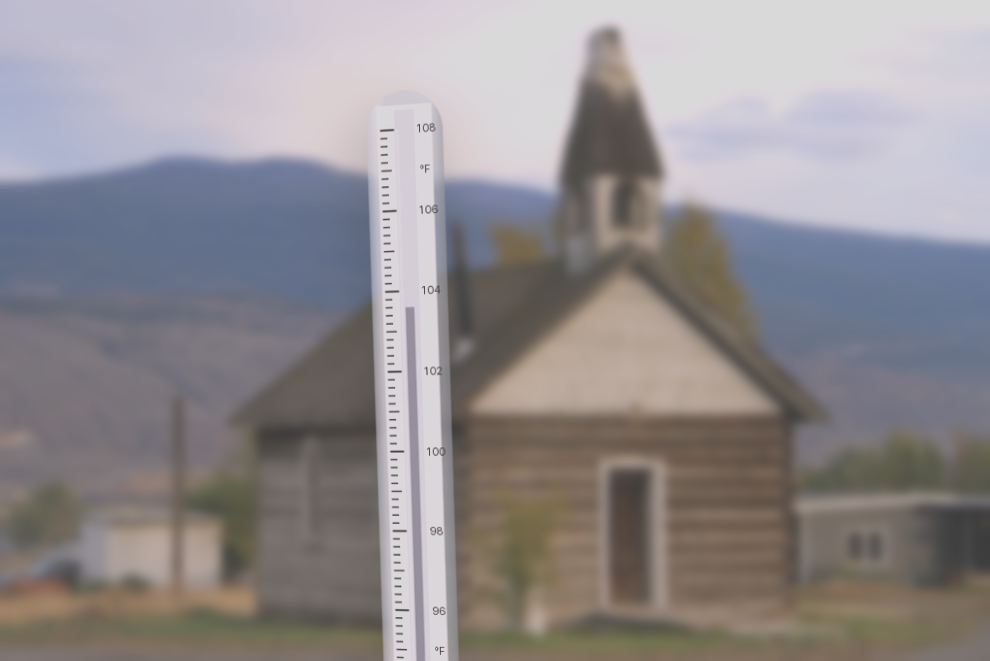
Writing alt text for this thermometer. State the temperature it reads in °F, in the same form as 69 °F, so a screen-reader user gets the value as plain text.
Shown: 103.6 °F
